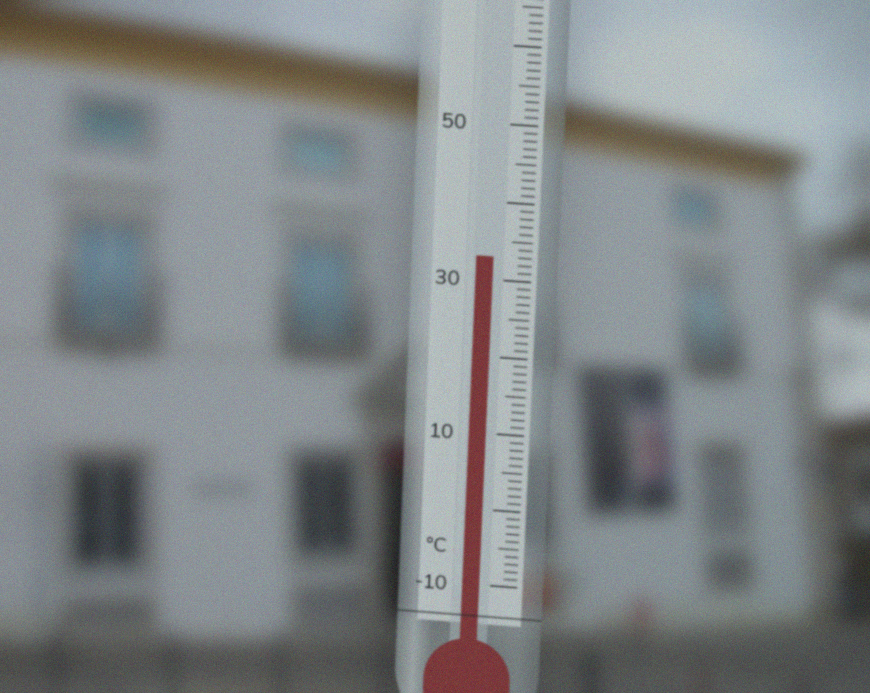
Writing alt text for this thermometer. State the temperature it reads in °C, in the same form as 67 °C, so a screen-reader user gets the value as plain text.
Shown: 33 °C
